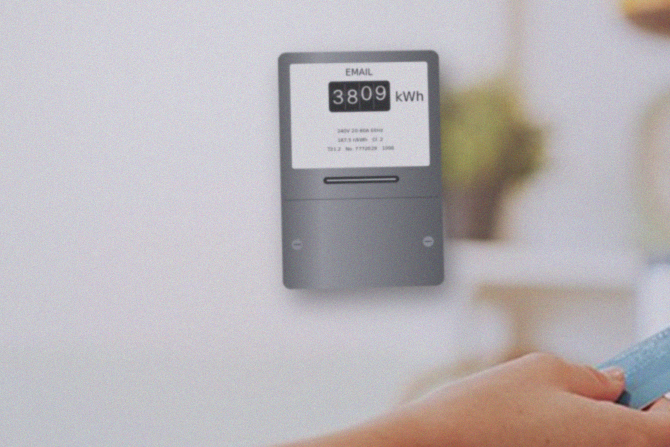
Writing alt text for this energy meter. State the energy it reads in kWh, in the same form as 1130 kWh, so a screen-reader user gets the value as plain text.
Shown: 3809 kWh
